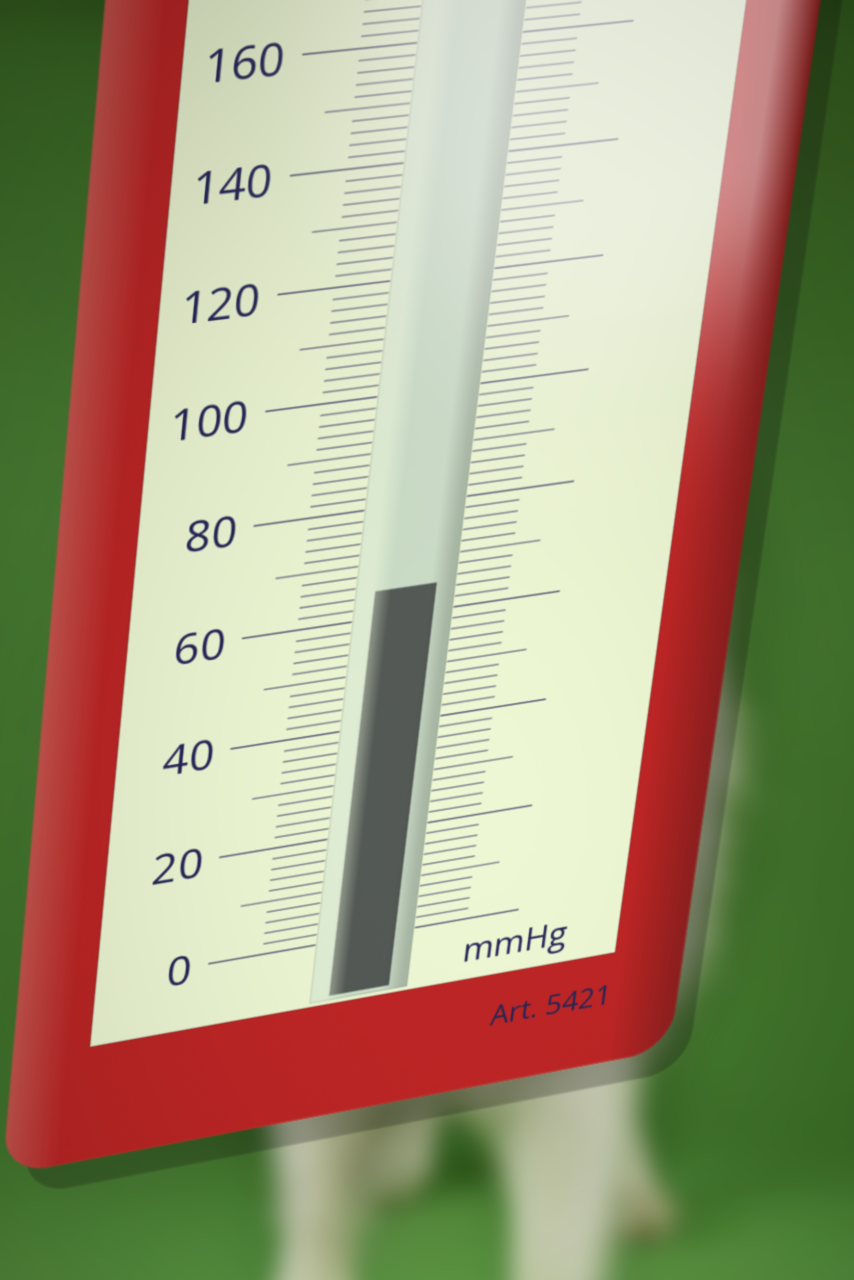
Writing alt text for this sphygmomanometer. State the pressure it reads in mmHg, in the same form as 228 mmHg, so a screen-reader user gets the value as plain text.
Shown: 65 mmHg
